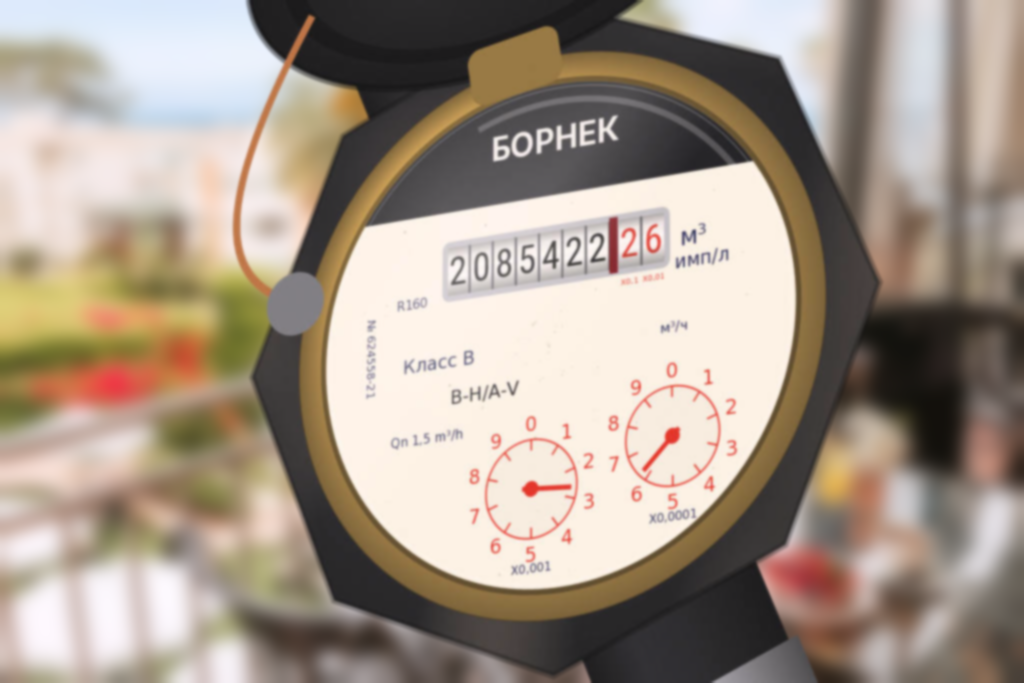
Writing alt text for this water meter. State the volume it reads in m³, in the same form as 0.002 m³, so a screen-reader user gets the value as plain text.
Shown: 2085422.2626 m³
